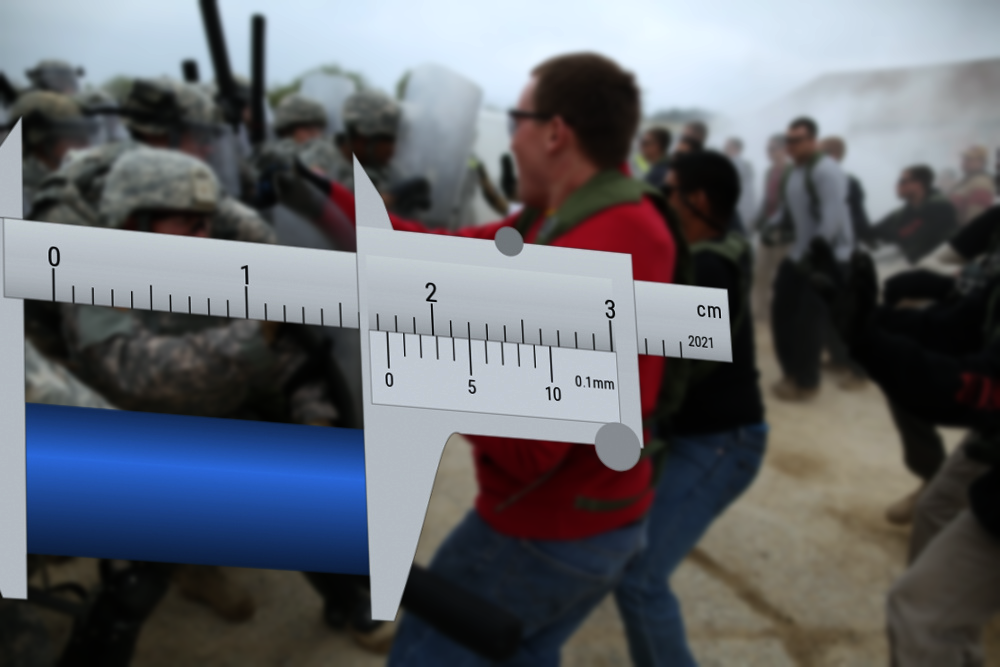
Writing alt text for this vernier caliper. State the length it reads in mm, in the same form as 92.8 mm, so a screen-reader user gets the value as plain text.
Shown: 17.5 mm
